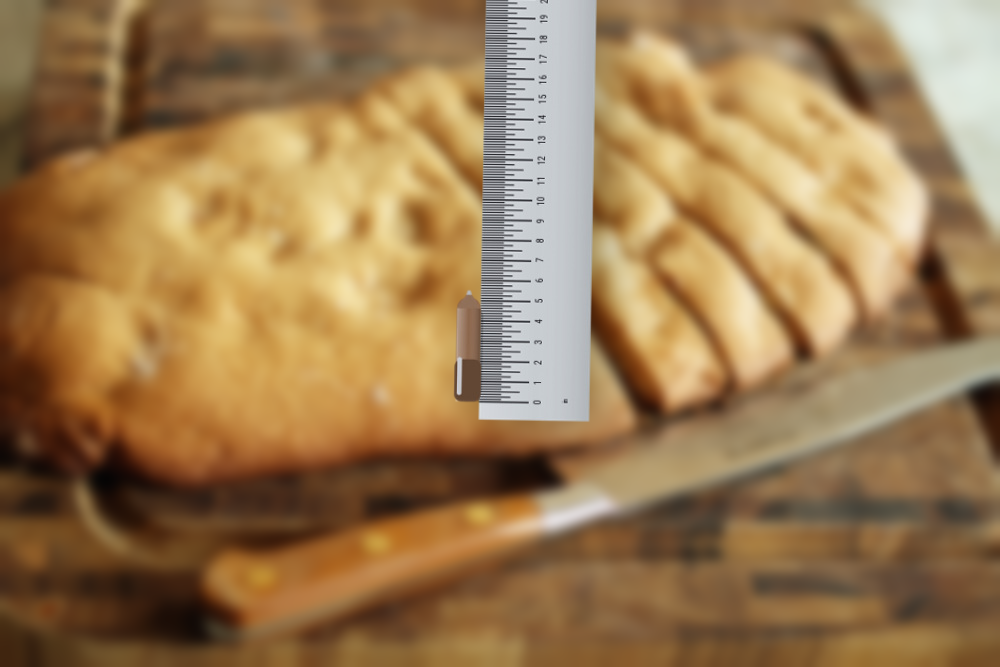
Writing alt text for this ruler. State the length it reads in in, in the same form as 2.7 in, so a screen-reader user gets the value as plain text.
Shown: 5.5 in
